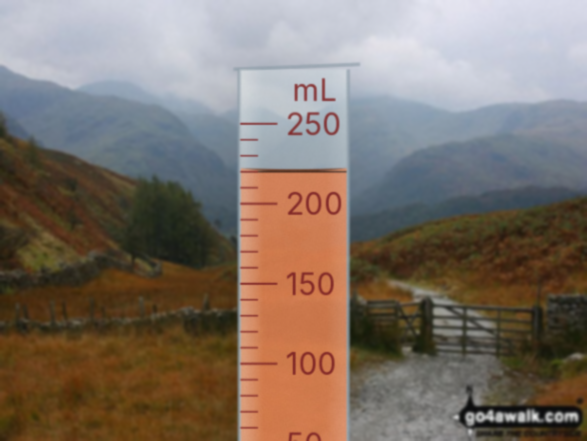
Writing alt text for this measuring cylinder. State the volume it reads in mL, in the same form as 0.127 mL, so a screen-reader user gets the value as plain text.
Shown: 220 mL
